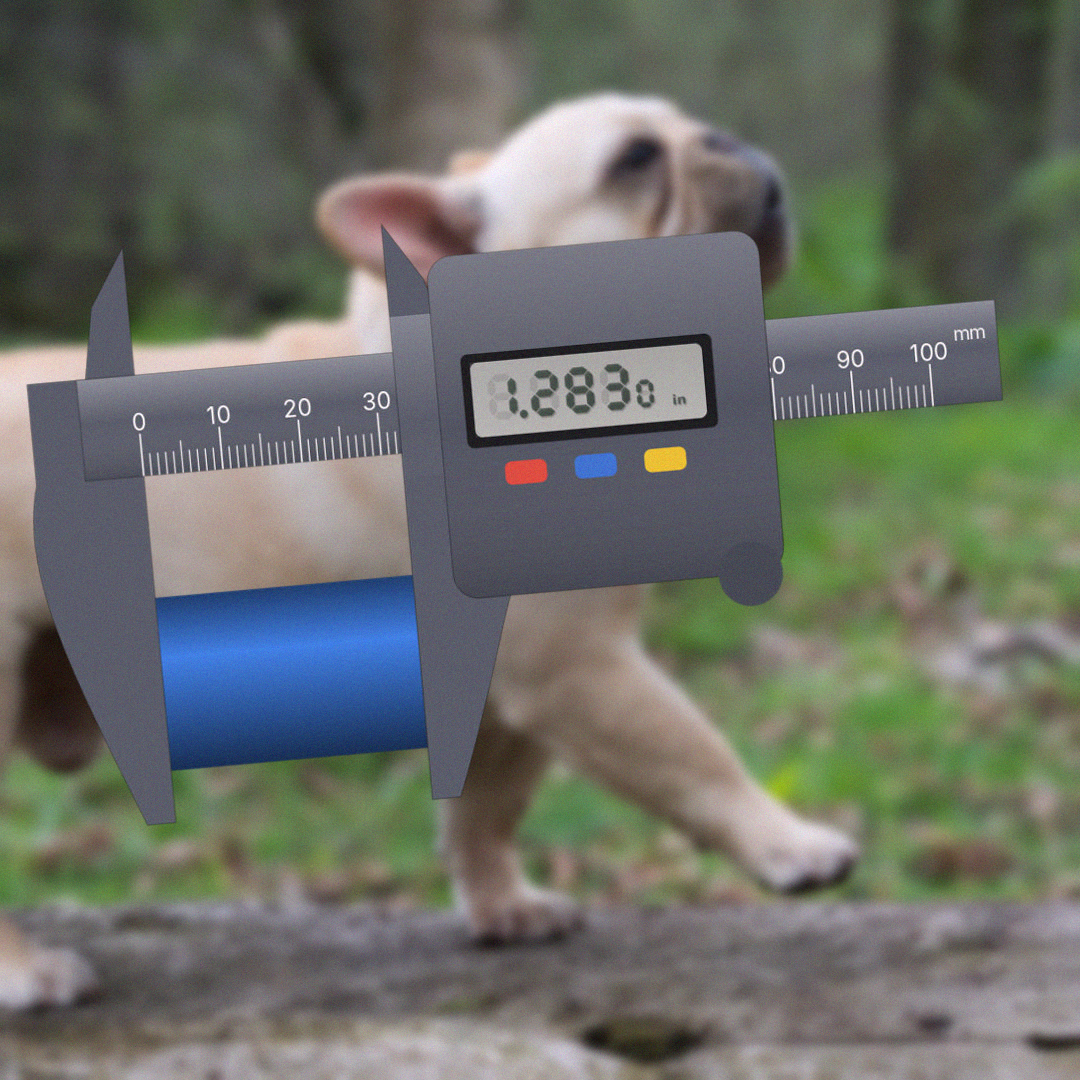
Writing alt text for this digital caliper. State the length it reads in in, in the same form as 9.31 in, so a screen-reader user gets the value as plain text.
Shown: 1.2830 in
